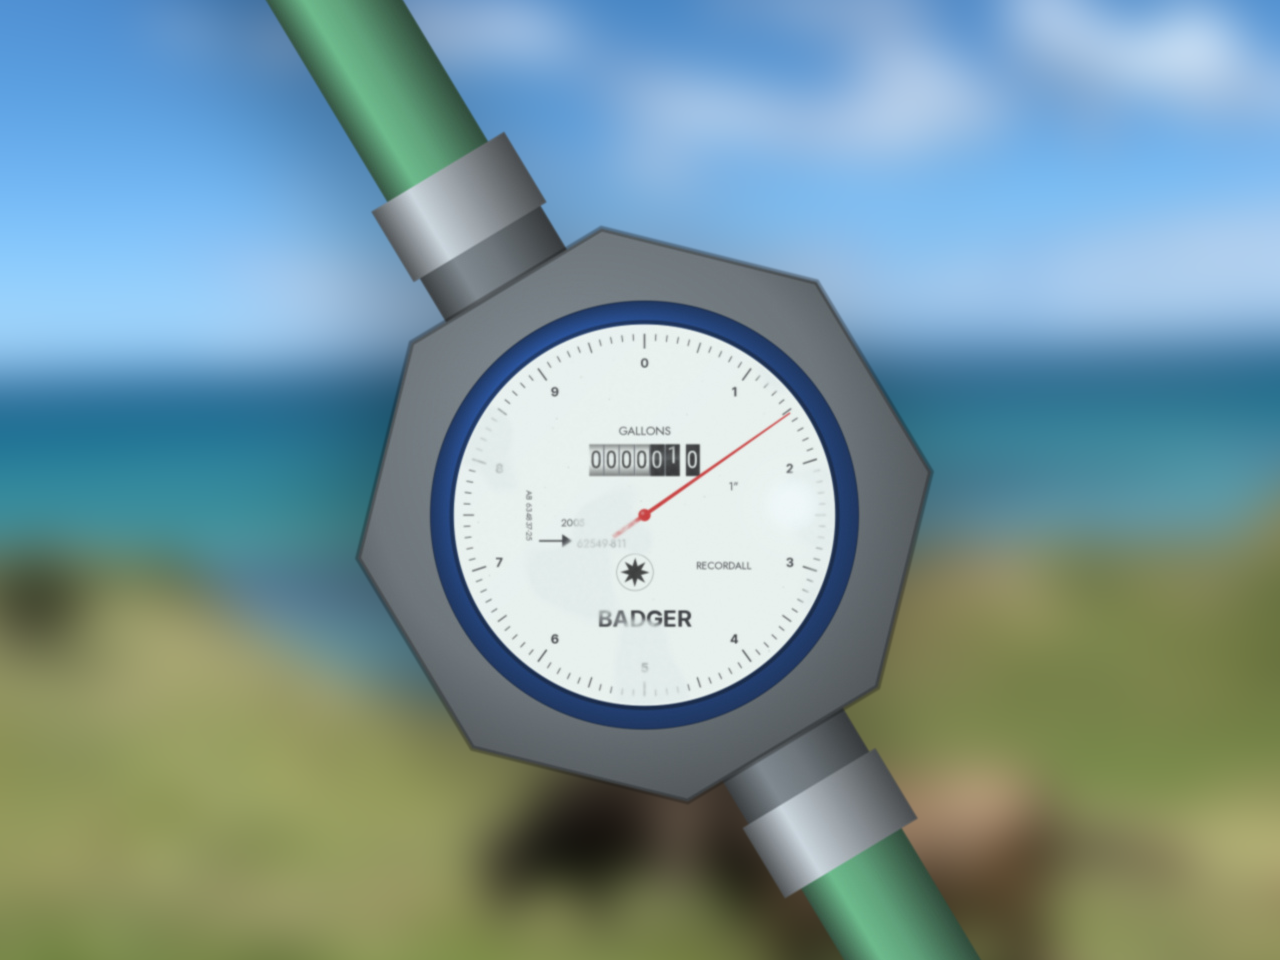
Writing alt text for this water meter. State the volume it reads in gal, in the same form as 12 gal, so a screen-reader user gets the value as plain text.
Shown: 11.5 gal
